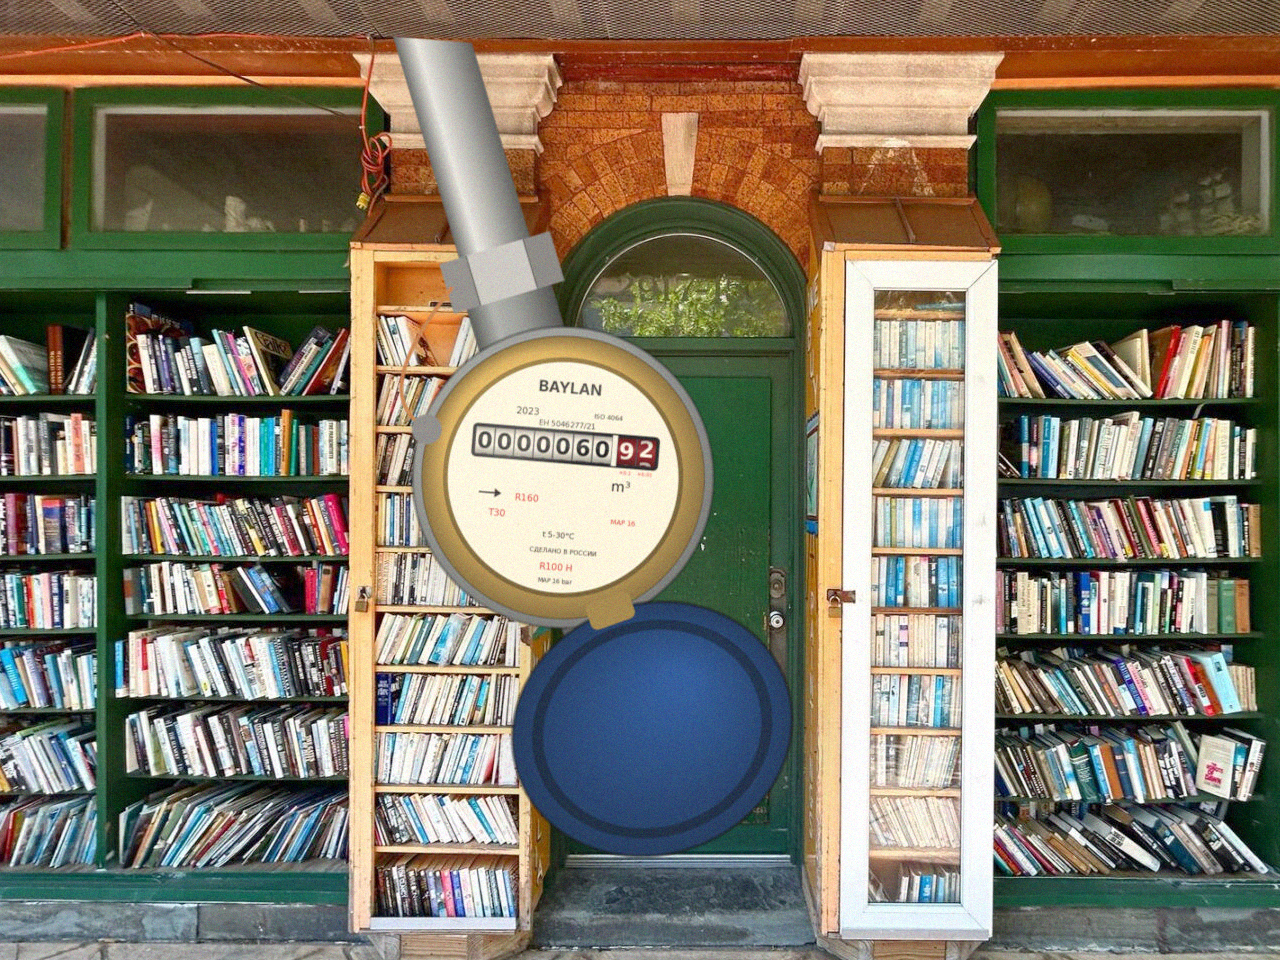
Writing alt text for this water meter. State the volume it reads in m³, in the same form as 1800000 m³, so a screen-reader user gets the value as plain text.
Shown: 60.92 m³
